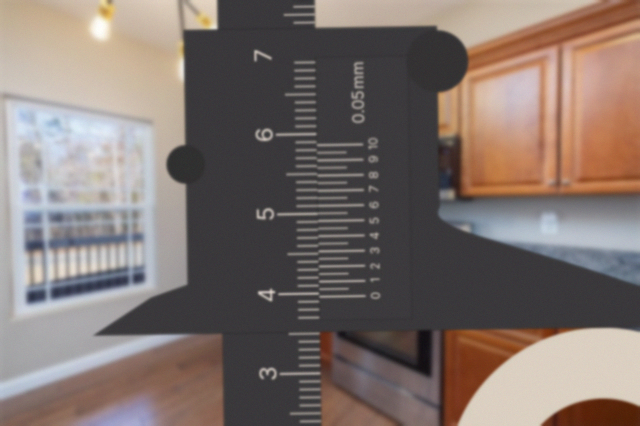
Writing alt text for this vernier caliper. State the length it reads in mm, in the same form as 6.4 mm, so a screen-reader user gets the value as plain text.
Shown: 39.6 mm
